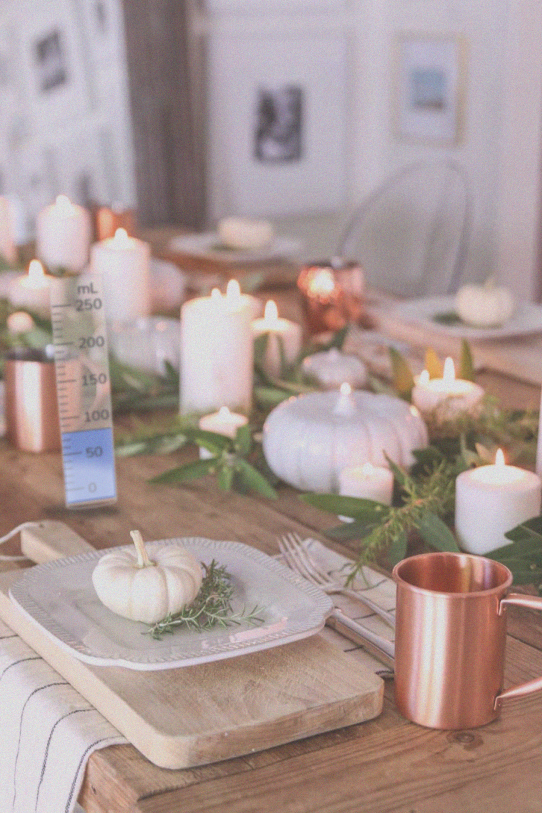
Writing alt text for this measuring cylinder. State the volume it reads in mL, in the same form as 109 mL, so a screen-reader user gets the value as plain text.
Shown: 80 mL
